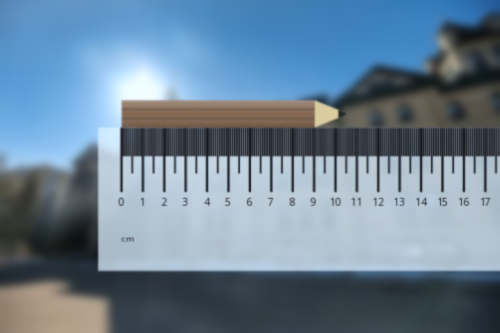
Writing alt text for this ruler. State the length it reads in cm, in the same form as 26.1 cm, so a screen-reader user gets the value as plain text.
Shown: 10.5 cm
